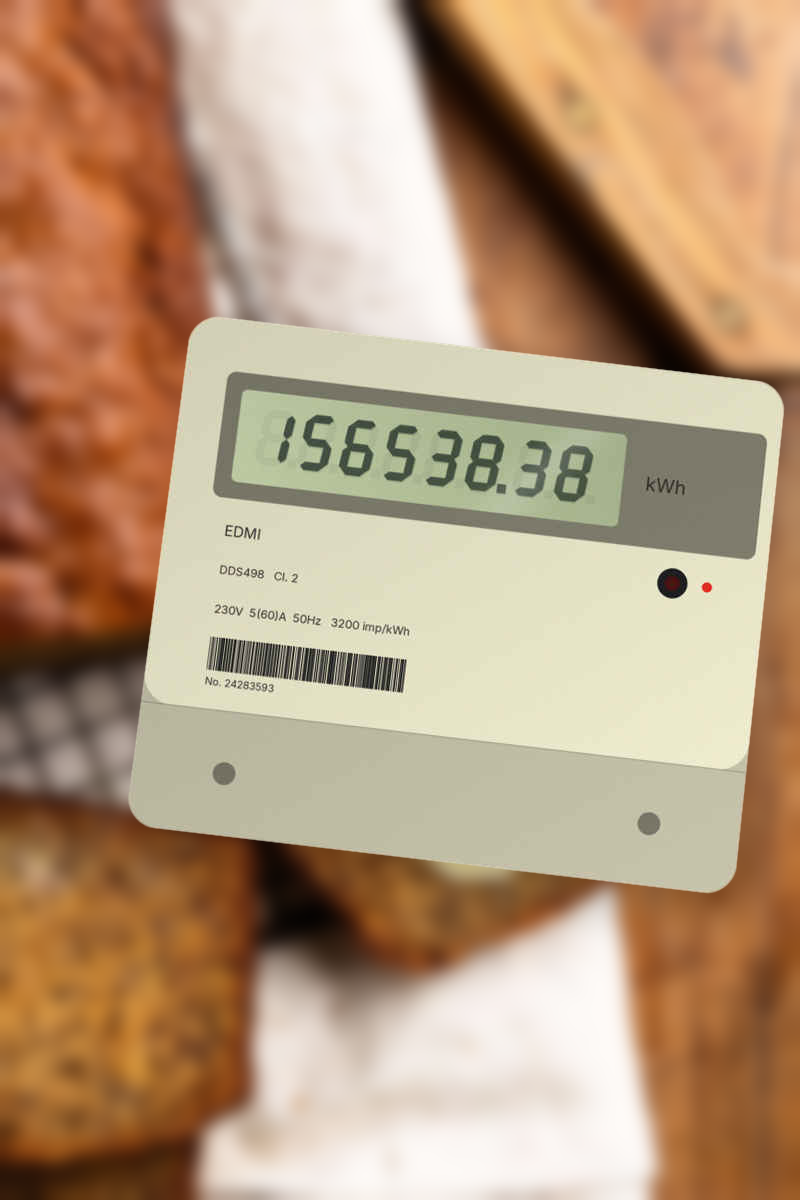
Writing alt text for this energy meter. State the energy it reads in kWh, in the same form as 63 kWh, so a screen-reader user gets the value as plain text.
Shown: 156538.38 kWh
